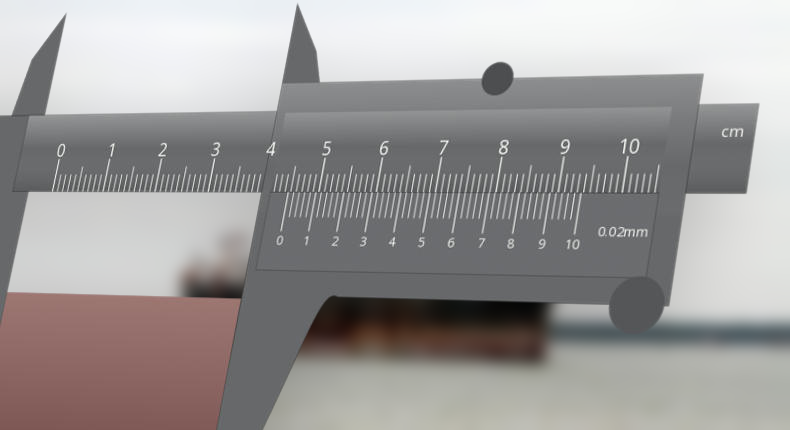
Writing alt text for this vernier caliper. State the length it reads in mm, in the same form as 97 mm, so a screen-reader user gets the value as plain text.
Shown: 44.6 mm
